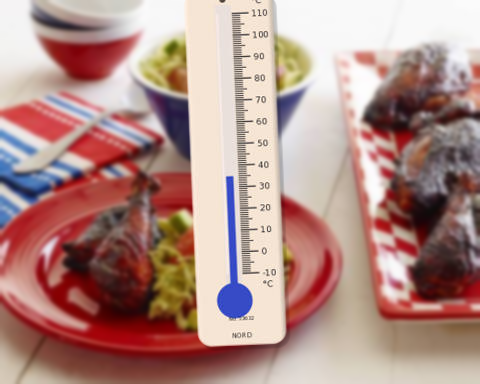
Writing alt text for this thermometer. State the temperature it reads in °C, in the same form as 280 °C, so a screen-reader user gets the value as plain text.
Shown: 35 °C
